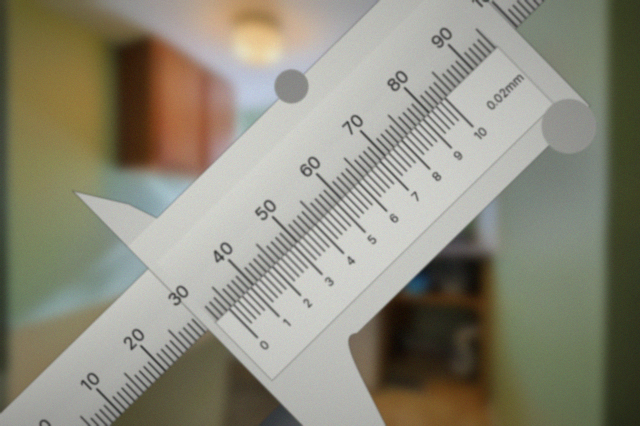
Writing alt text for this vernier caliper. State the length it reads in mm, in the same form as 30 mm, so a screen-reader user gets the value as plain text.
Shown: 34.5 mm
